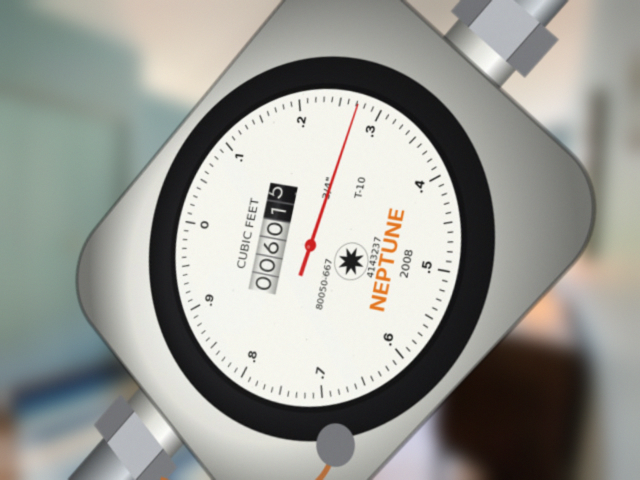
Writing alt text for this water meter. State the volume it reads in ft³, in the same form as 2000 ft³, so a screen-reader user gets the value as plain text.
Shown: 6015.27 ft³
